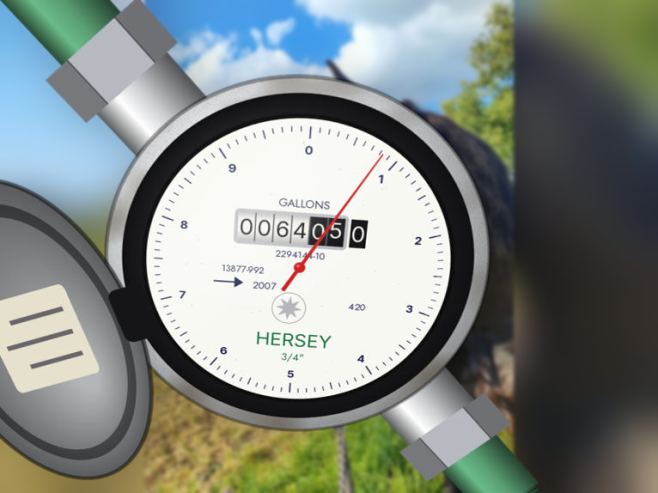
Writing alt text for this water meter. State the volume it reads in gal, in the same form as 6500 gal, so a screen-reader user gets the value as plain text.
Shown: 64050.8 gal
